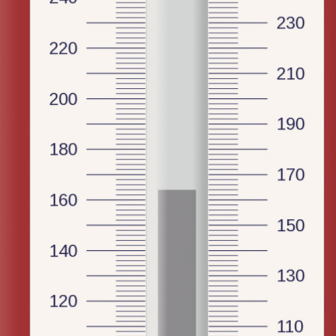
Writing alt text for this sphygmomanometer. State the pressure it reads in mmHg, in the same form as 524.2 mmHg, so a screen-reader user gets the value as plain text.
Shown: 164 mmHg
